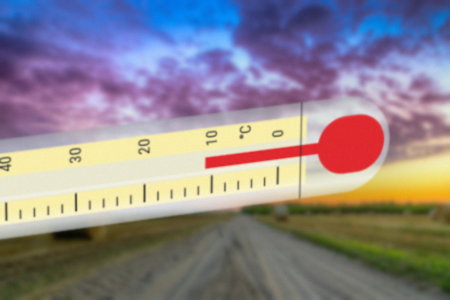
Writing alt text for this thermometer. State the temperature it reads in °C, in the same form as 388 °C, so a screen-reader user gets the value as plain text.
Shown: 11 °C
